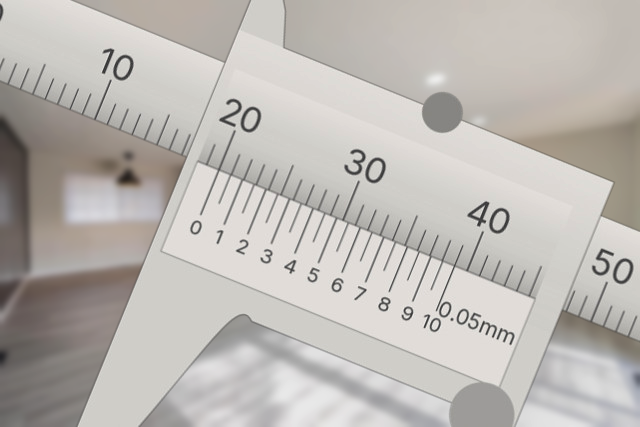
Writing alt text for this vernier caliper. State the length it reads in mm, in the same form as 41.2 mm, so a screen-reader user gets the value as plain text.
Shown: 20.0 mm
